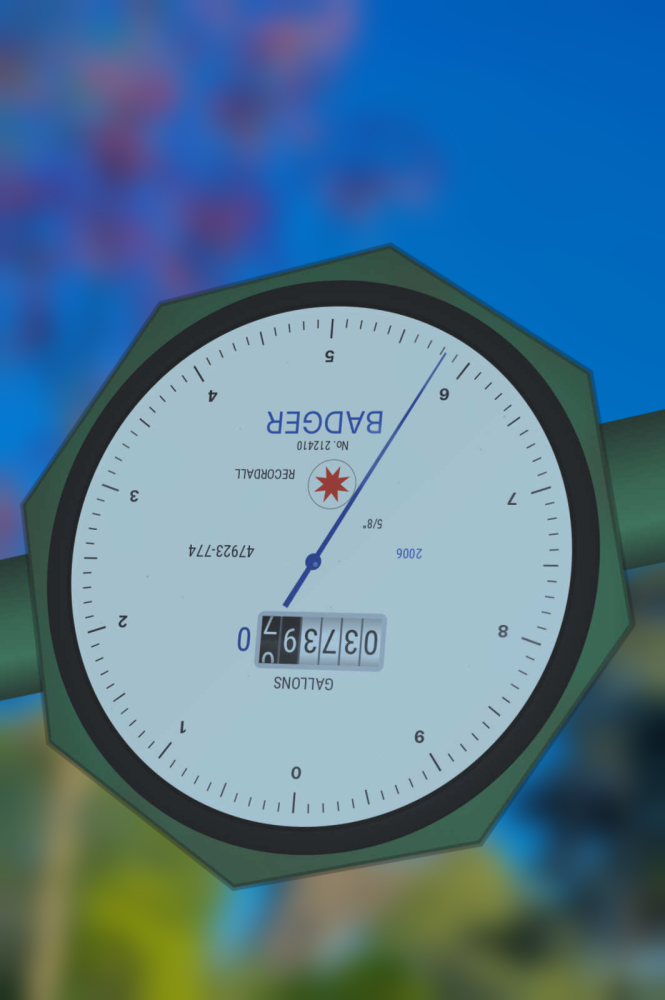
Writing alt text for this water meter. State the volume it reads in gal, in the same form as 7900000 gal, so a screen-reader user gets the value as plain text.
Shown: 373965.8 gal
